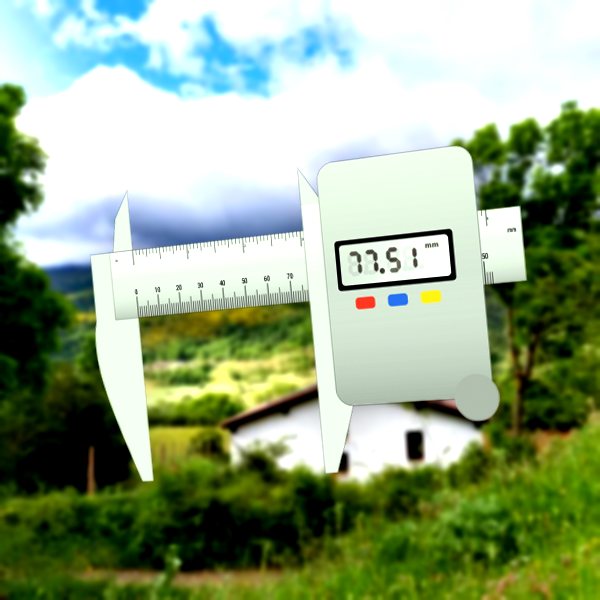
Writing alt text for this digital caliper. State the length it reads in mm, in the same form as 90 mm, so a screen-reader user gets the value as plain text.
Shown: 77.51 mm
